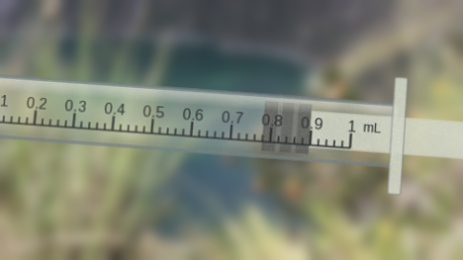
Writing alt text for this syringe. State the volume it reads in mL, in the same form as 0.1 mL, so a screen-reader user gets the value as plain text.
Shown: 0.78 mL
